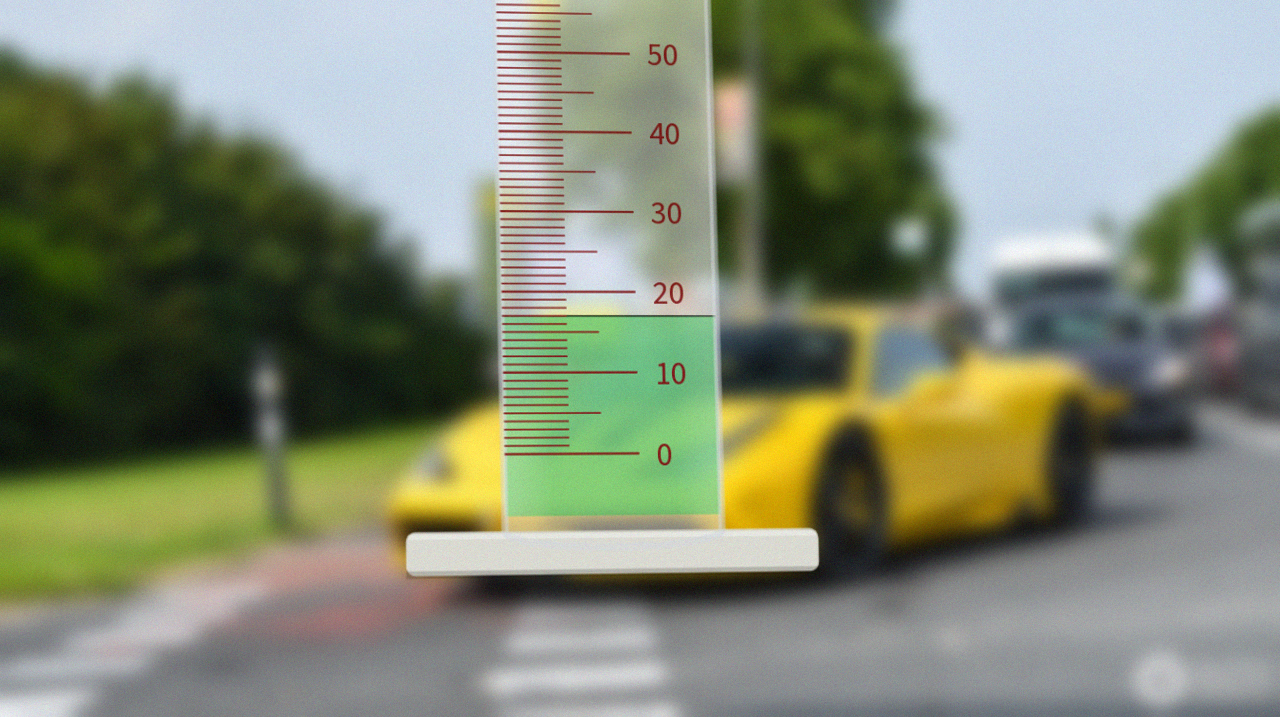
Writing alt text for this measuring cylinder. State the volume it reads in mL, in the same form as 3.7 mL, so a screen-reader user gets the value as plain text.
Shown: 17 mL
